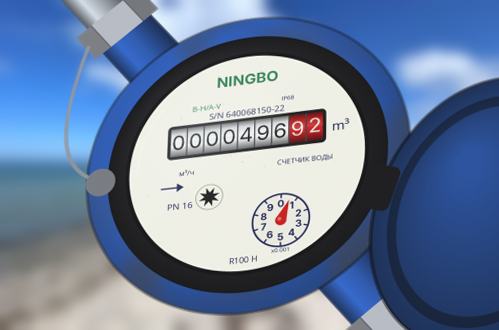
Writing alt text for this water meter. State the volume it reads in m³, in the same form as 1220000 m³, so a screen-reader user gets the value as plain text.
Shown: 496.920 m³
